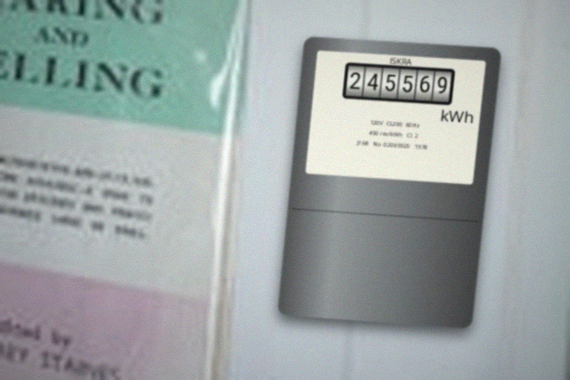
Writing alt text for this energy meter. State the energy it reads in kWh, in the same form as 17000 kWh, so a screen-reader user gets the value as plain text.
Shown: 245569 kWh
